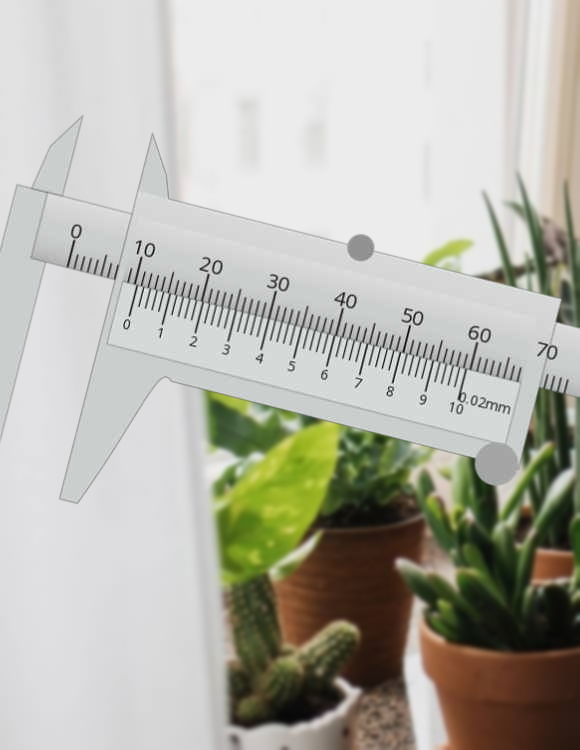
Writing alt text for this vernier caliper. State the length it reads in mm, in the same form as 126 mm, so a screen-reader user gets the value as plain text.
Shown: 10.4 mm
